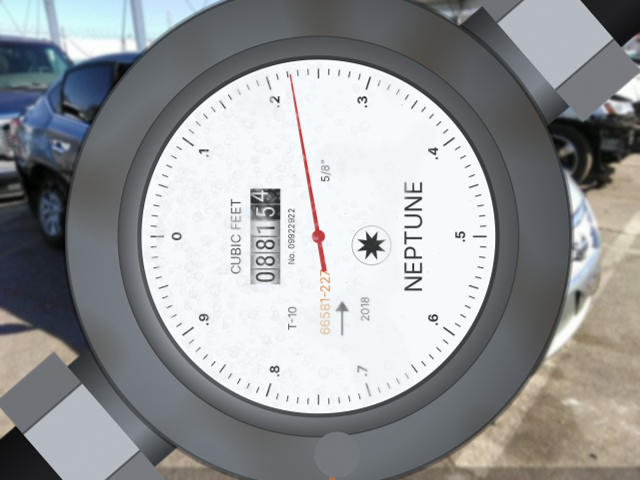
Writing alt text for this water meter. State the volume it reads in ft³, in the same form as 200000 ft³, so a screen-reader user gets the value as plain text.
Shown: 88154.22 ft³
